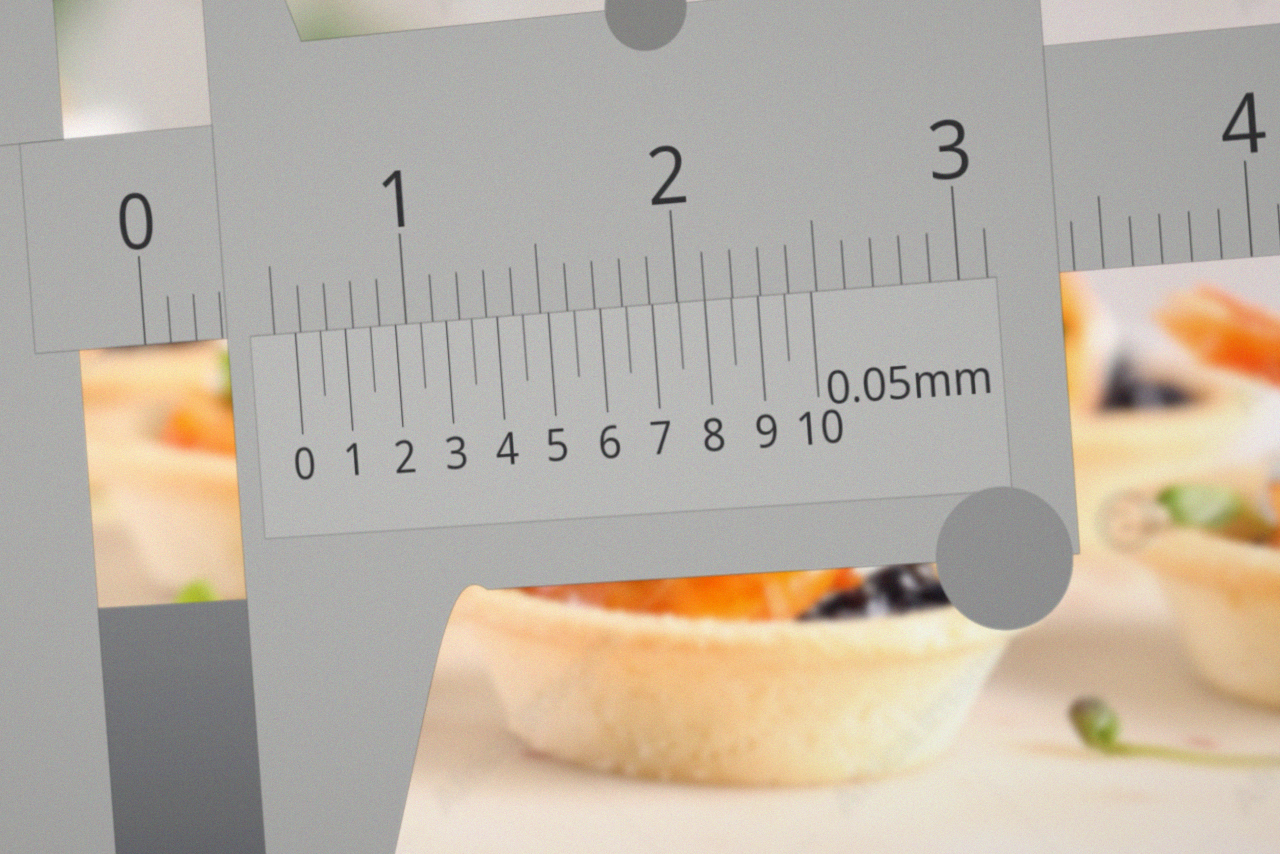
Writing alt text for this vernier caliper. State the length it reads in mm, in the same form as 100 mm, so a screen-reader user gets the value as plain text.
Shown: 5.8 mm
